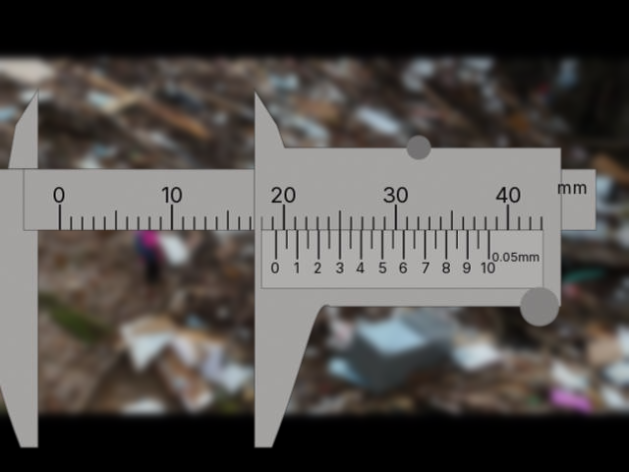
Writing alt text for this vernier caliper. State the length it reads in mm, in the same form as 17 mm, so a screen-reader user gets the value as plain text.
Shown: 19.3 mm
